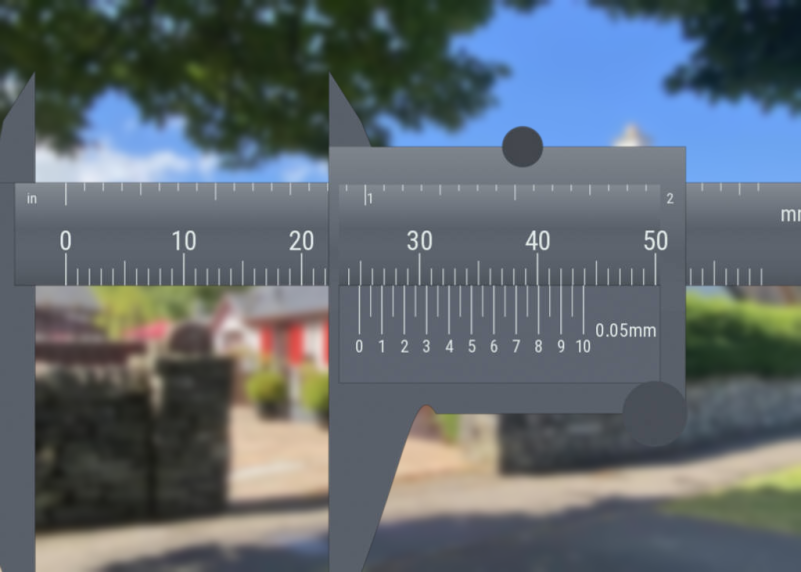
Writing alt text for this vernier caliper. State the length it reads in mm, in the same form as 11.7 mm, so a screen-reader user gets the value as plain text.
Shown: 24.9 mm
